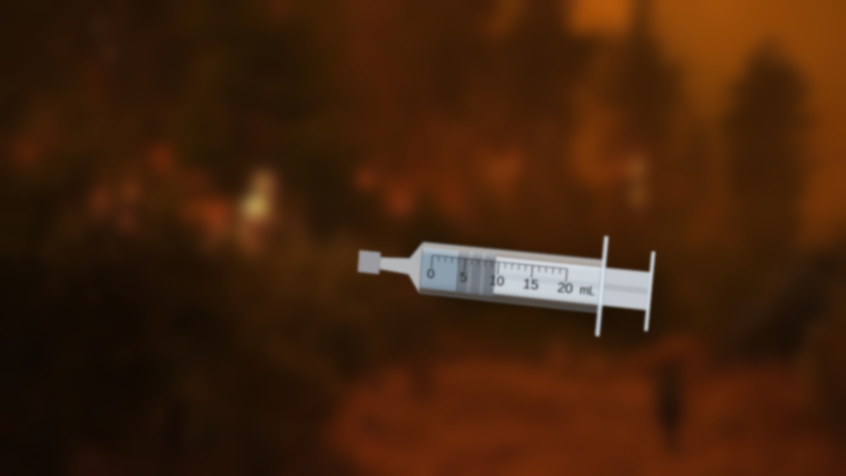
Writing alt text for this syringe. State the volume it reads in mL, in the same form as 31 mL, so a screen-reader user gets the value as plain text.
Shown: 4 mL
